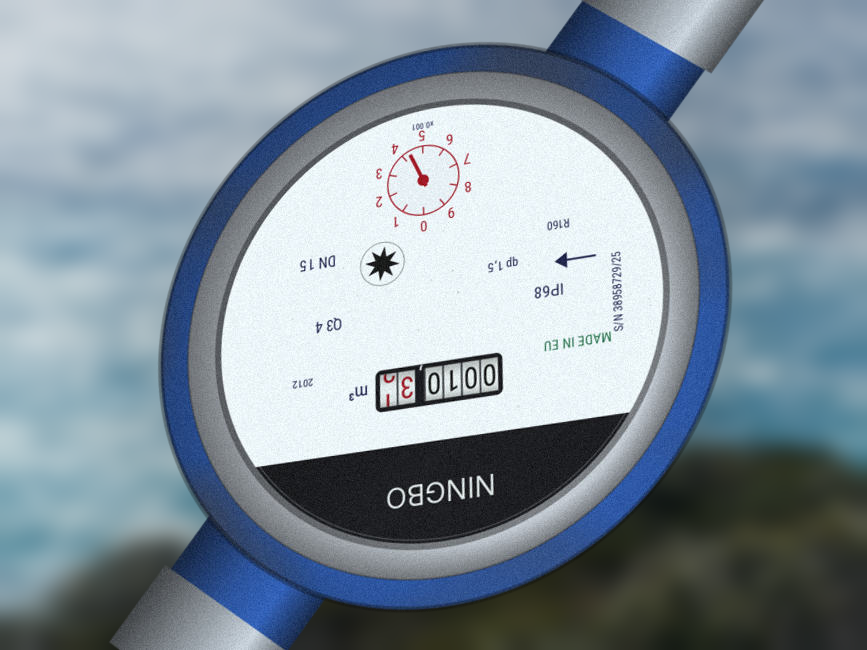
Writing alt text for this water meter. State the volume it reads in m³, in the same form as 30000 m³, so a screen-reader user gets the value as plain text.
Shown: 10.314 m³
